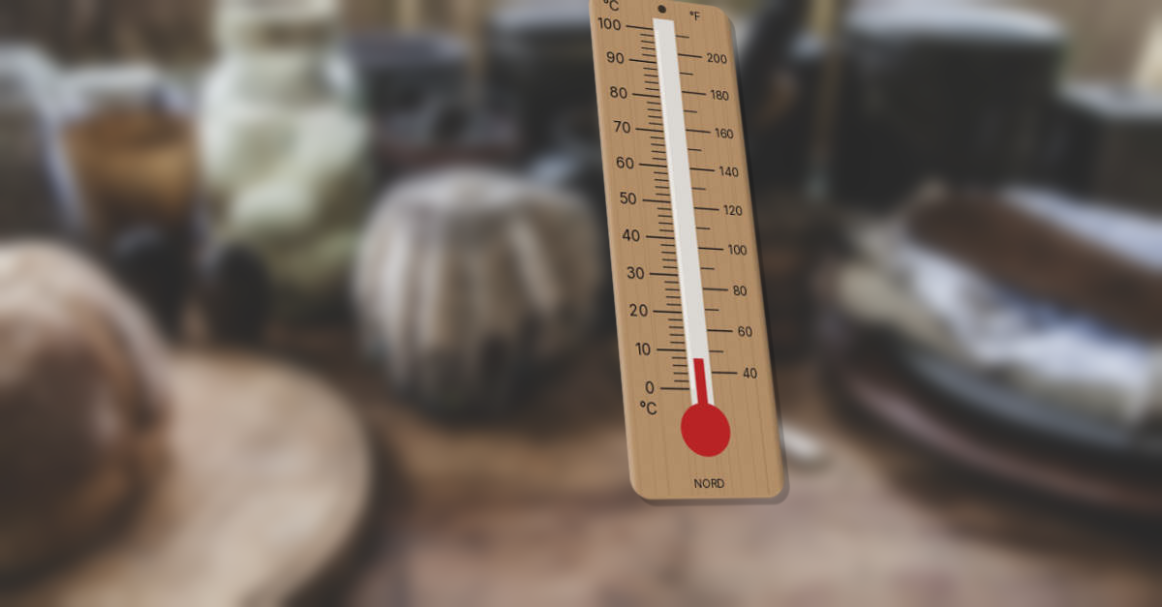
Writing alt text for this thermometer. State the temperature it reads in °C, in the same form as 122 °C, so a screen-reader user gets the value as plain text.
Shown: 8 °C
